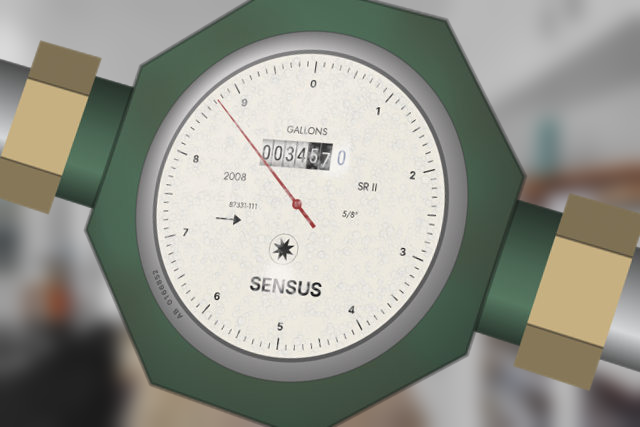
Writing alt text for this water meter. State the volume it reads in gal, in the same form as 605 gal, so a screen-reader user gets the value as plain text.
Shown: 34568.7 gal
